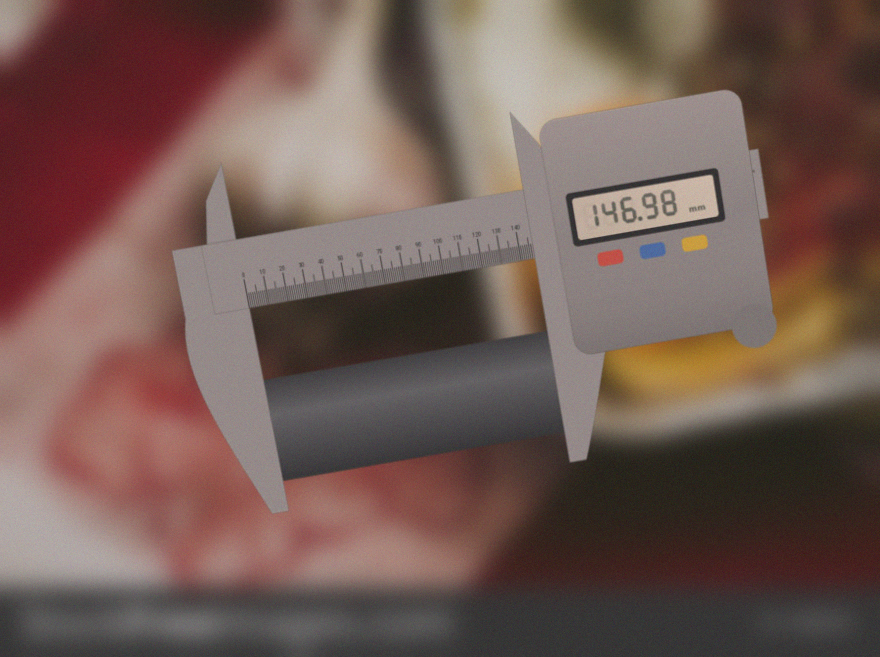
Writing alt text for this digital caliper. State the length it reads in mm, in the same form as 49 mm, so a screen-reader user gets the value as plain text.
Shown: 146.98 mm
